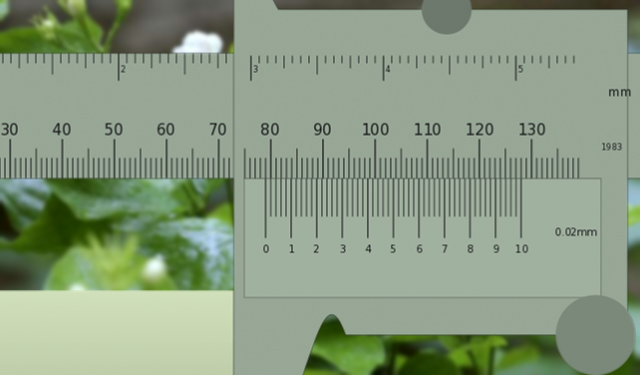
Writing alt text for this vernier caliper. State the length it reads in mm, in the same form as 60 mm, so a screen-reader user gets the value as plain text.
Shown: 79.0 mm
